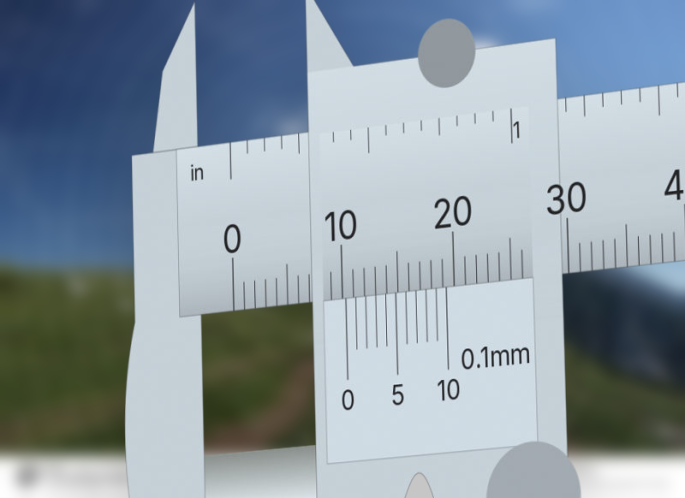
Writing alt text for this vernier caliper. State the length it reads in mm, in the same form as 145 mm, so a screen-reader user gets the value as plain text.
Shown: 10.3 mm
